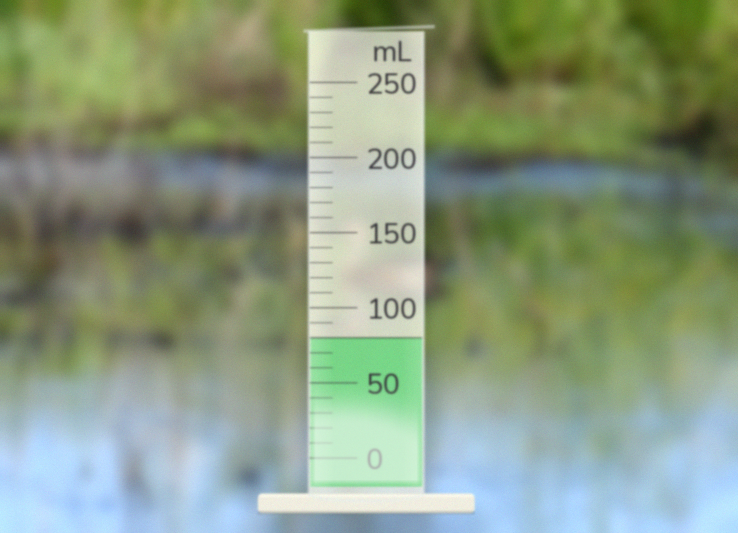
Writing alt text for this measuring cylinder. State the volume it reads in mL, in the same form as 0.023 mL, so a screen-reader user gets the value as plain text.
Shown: 80 mL
